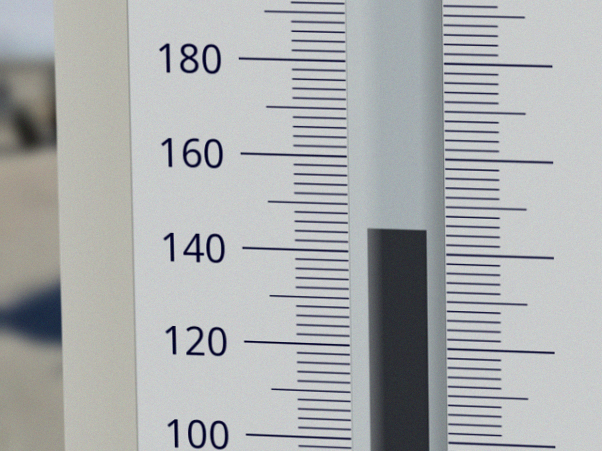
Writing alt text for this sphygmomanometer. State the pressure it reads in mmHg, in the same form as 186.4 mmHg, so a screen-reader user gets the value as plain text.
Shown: 145 mmHg
